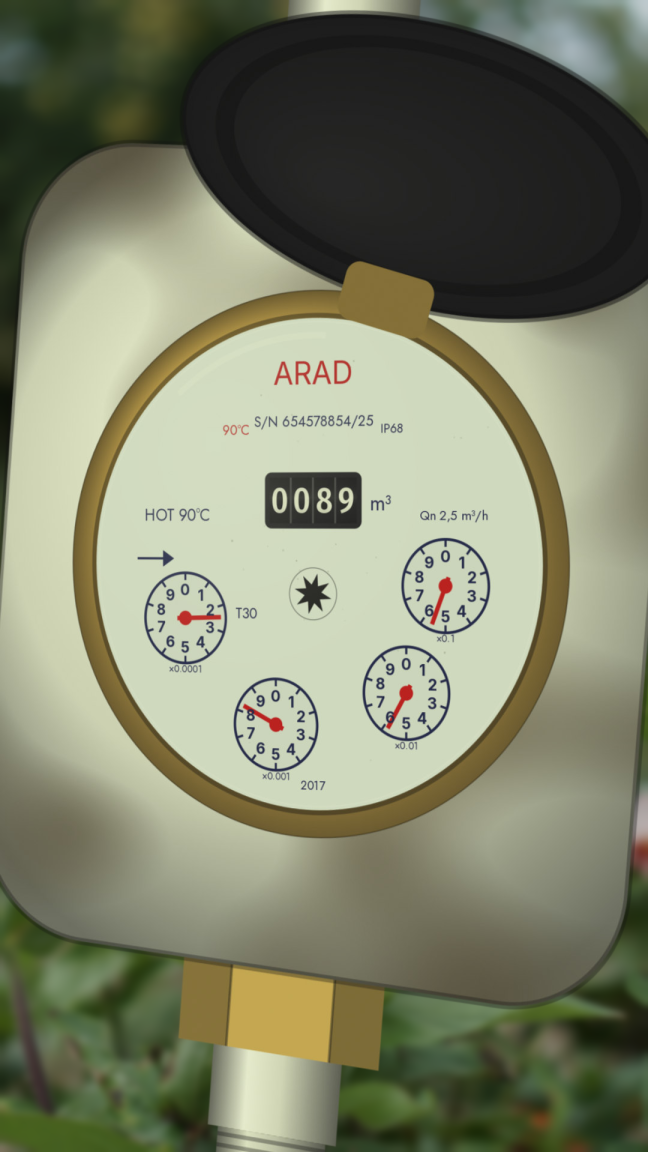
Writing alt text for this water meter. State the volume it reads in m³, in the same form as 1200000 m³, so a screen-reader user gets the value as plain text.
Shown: 89.5582 m³
